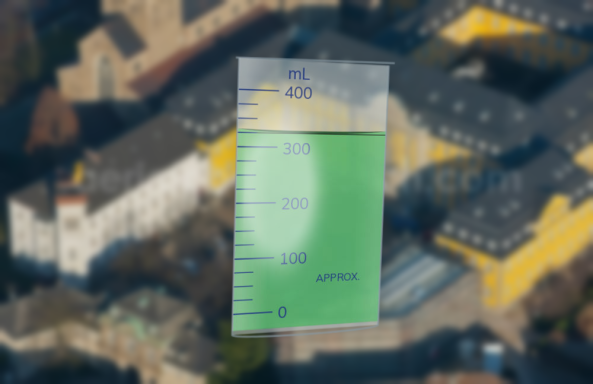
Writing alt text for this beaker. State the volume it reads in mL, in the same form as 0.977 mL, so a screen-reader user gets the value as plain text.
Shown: 325 mL
